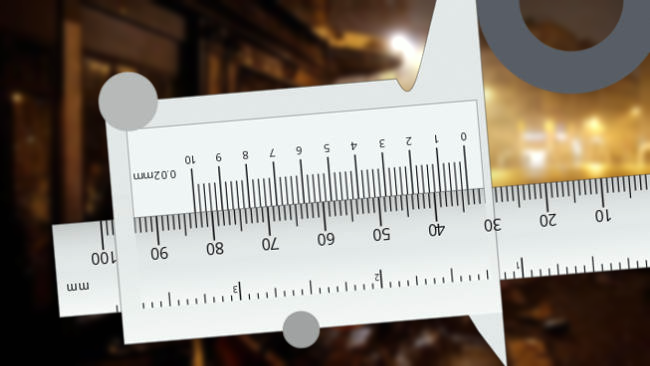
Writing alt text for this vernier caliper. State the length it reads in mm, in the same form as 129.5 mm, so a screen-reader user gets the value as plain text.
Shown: 34.0 mm
